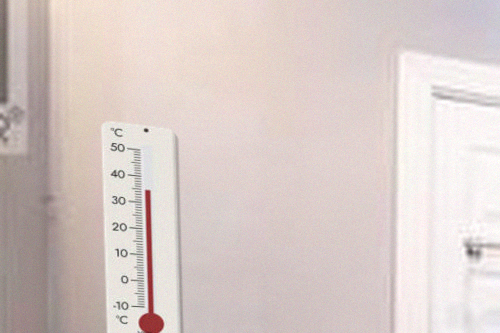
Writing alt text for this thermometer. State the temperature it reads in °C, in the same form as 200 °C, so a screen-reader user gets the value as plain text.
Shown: 35 °C
